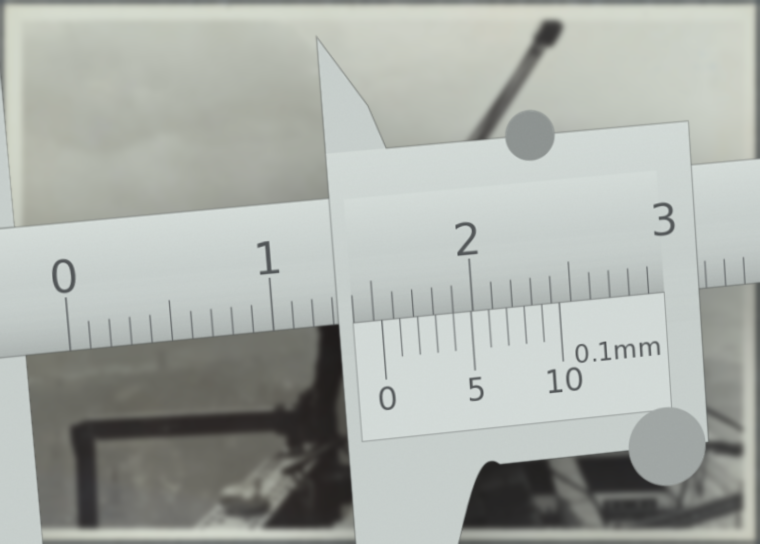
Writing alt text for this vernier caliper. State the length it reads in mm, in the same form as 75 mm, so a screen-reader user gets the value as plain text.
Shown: 15.4 mm
